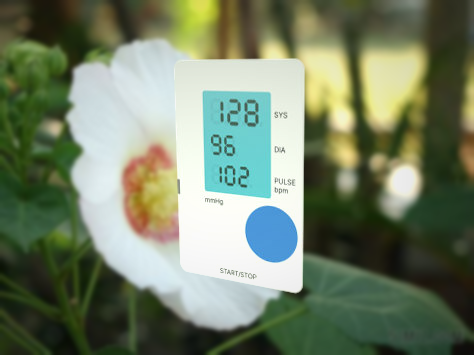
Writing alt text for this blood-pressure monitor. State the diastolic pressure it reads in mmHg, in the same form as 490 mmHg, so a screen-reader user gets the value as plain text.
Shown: 96 mmHg
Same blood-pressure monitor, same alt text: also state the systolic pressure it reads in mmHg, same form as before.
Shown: 128 mmHg
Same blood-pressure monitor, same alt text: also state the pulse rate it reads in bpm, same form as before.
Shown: 102 bpm
